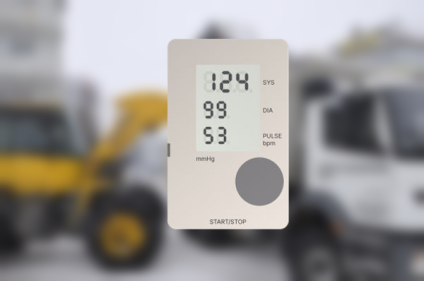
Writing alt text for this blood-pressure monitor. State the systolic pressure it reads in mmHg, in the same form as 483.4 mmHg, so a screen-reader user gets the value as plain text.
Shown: 124 mmHg
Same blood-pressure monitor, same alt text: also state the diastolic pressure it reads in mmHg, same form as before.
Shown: 99 mmHg
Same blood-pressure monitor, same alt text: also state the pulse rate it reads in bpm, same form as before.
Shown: 53 bpm
